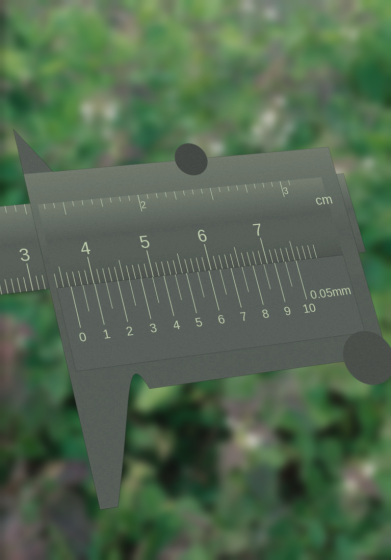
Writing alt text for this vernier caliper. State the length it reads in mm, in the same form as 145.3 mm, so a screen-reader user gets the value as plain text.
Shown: 36.2 mm
